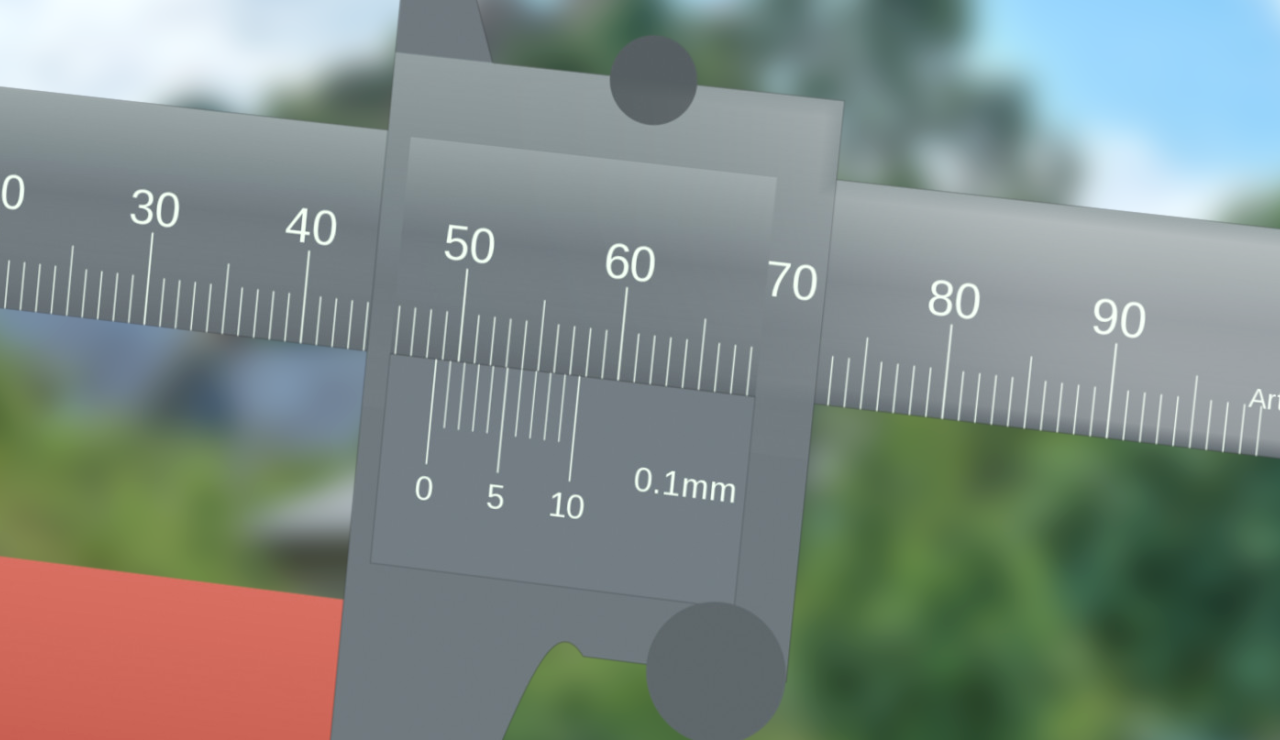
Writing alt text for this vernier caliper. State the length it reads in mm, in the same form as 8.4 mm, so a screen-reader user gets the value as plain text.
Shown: 48.6 mm
